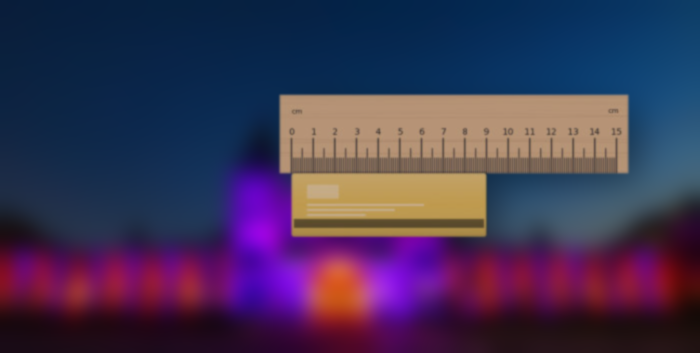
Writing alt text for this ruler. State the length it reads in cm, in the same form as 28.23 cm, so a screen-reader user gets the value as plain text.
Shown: 9 cm
